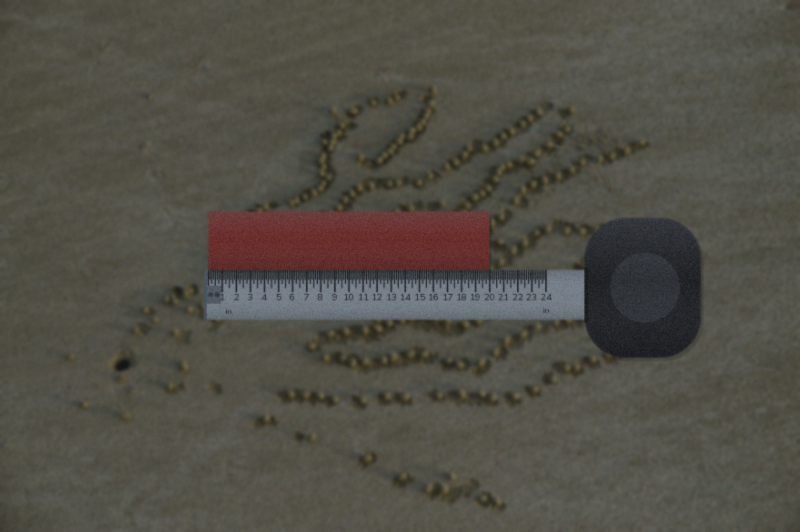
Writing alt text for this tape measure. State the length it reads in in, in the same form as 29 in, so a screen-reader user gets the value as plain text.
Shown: 20 in
